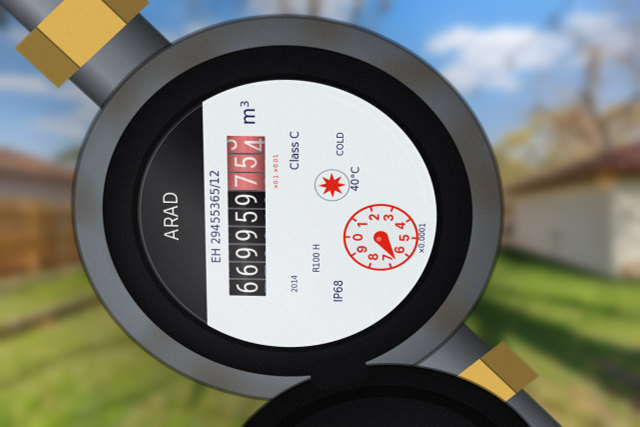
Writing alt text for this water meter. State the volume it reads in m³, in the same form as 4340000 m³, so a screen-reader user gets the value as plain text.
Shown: 669959.7536 m³
